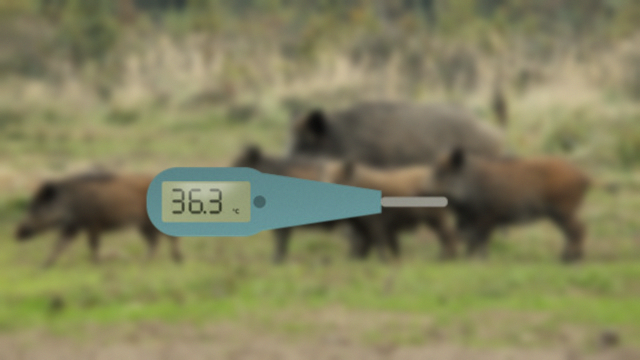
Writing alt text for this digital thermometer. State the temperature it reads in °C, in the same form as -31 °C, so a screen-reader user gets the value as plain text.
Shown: 36.3 °C
